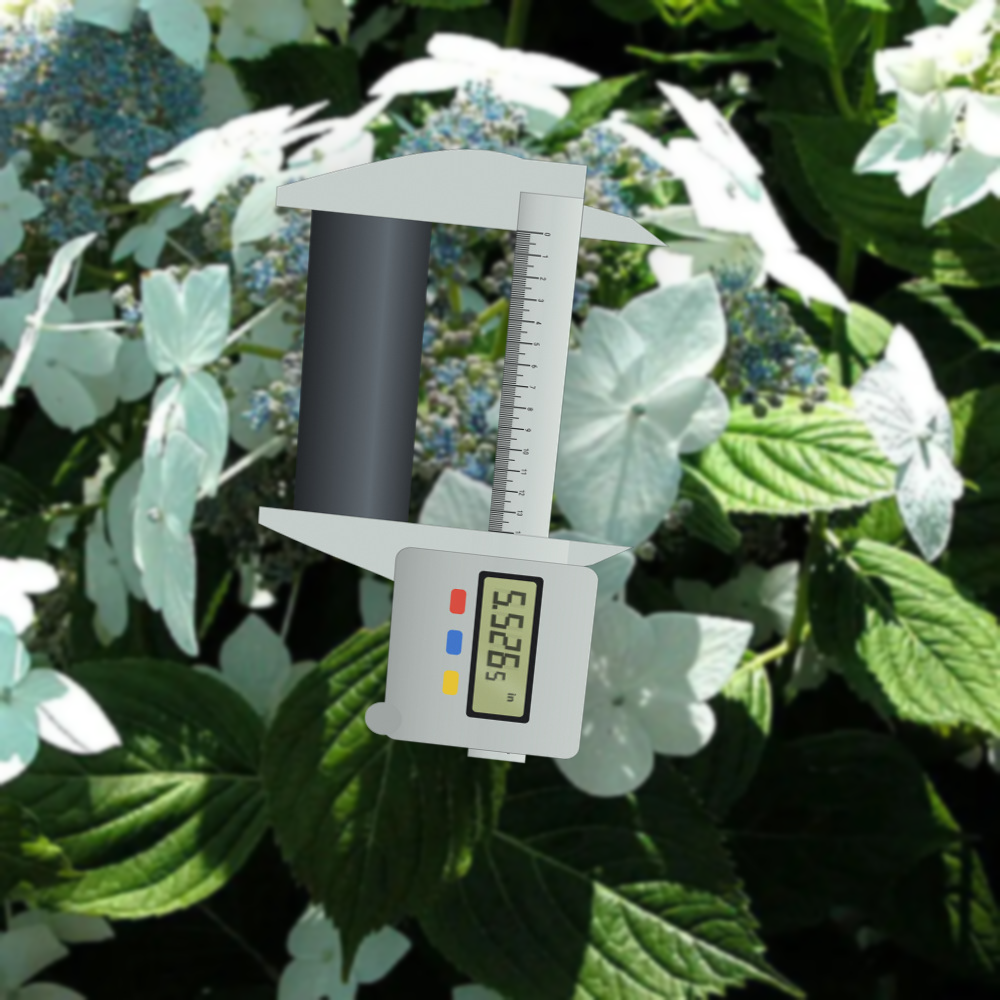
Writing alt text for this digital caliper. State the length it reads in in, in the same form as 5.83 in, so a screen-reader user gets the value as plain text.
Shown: 5.5265 in
